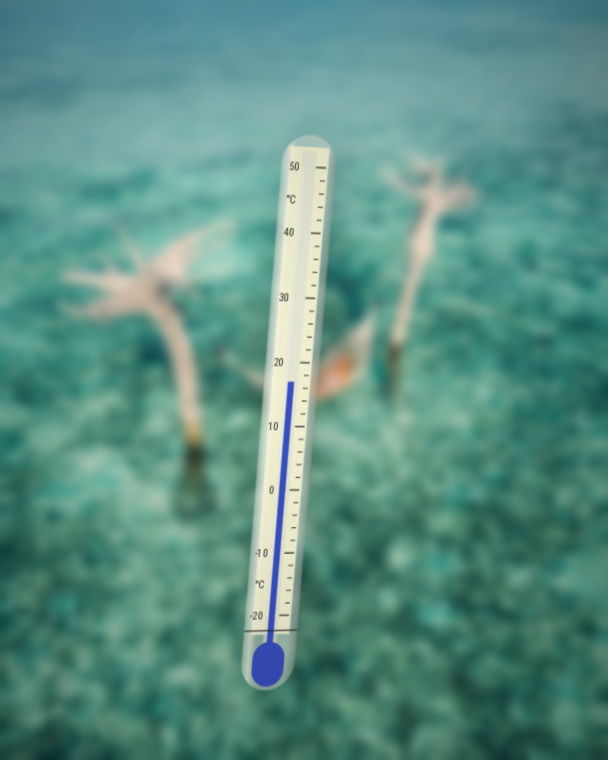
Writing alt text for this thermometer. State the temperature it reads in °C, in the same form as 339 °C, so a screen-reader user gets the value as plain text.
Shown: 17 °C
